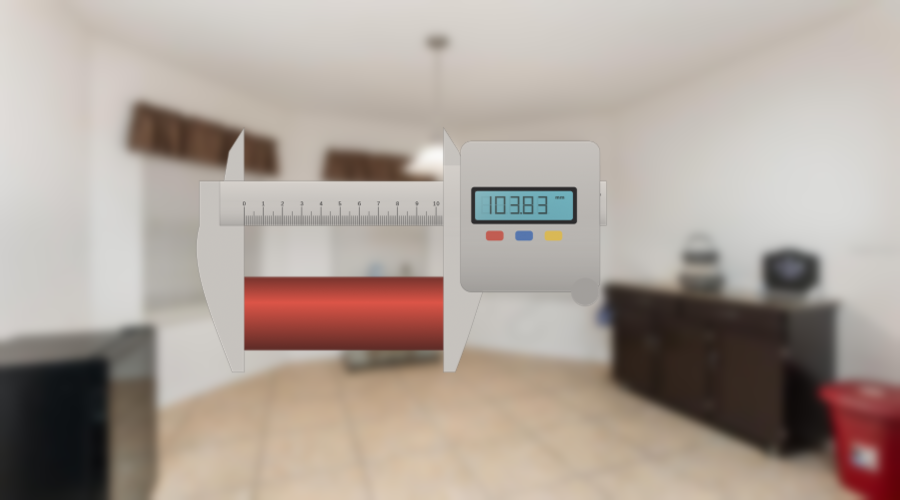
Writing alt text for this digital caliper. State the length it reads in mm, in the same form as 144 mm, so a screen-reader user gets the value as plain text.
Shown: 103.83 mm
